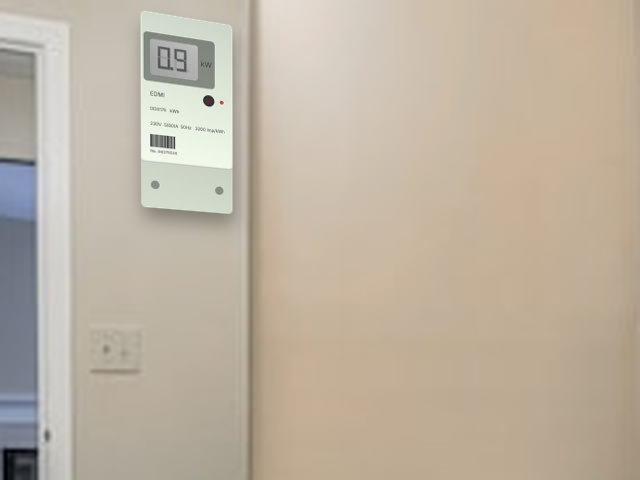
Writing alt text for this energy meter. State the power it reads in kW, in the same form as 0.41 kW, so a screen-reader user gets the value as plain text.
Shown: 0.9 kW
